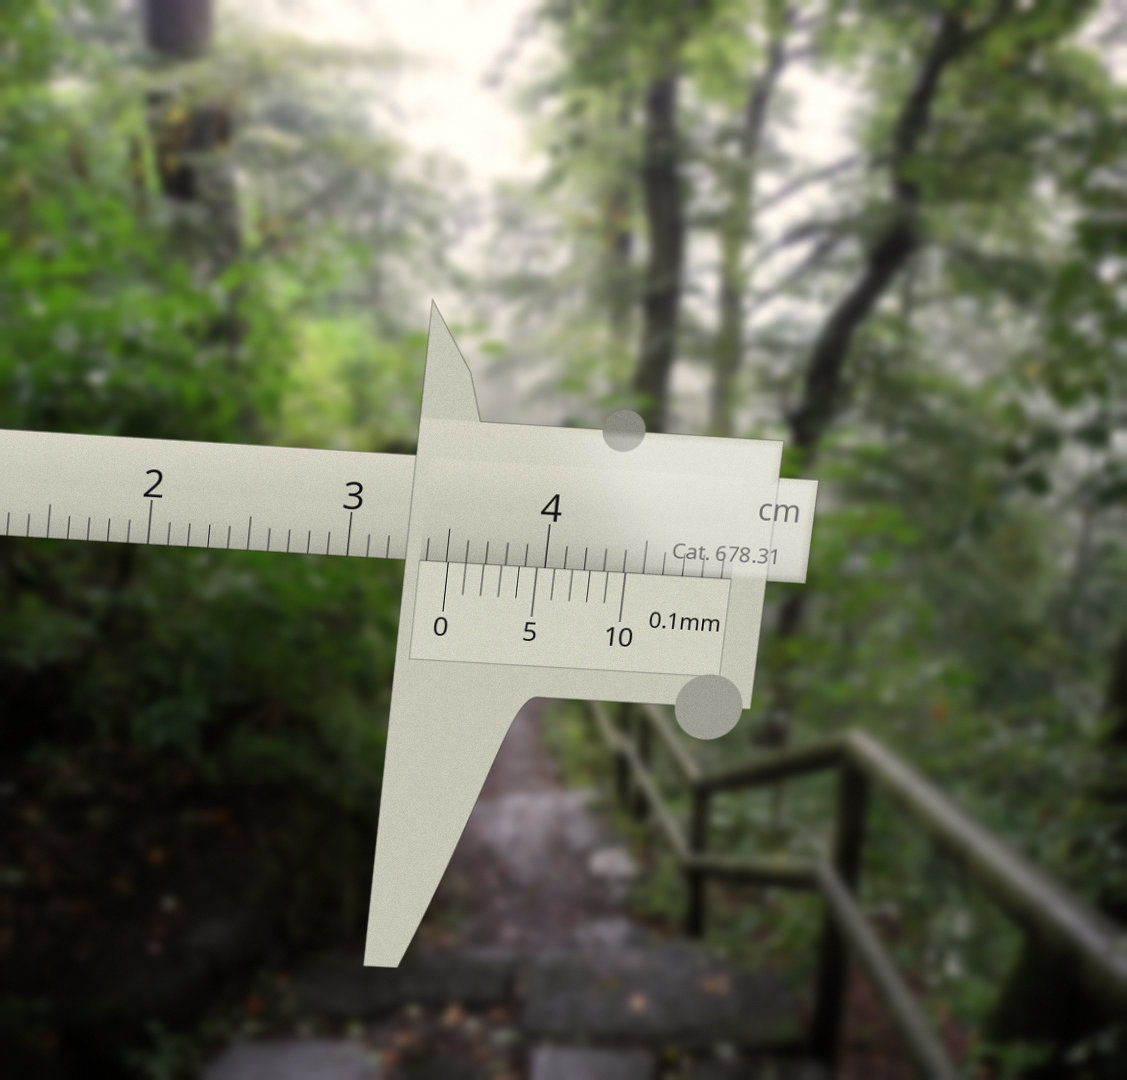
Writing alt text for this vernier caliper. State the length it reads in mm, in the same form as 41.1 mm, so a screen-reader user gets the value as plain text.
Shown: 35.1 mm
